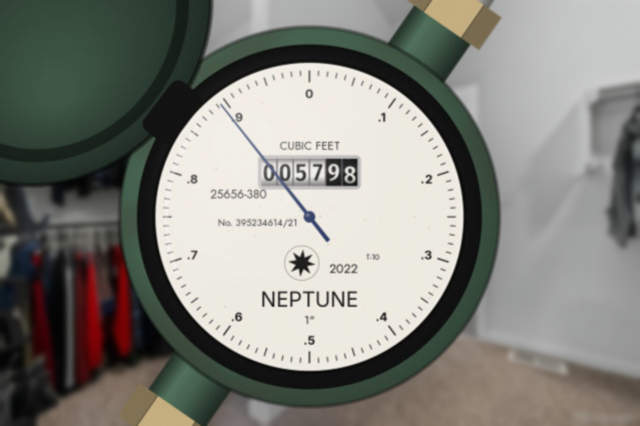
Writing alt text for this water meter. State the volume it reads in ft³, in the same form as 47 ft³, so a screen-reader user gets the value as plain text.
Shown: 5797.89 ft³
